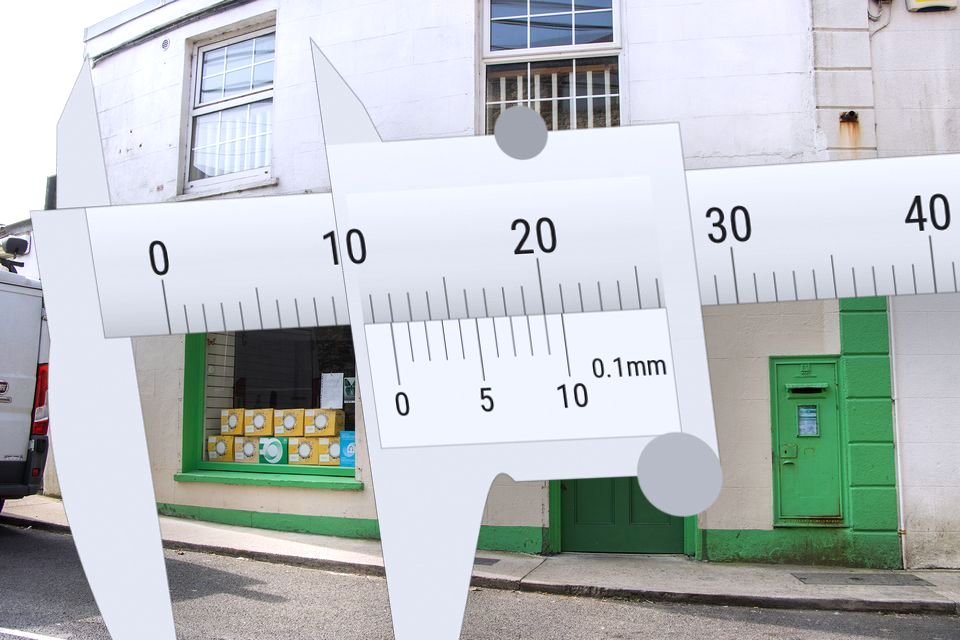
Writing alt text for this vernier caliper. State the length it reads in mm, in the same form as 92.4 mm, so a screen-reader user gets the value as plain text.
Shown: 11.9 mm
